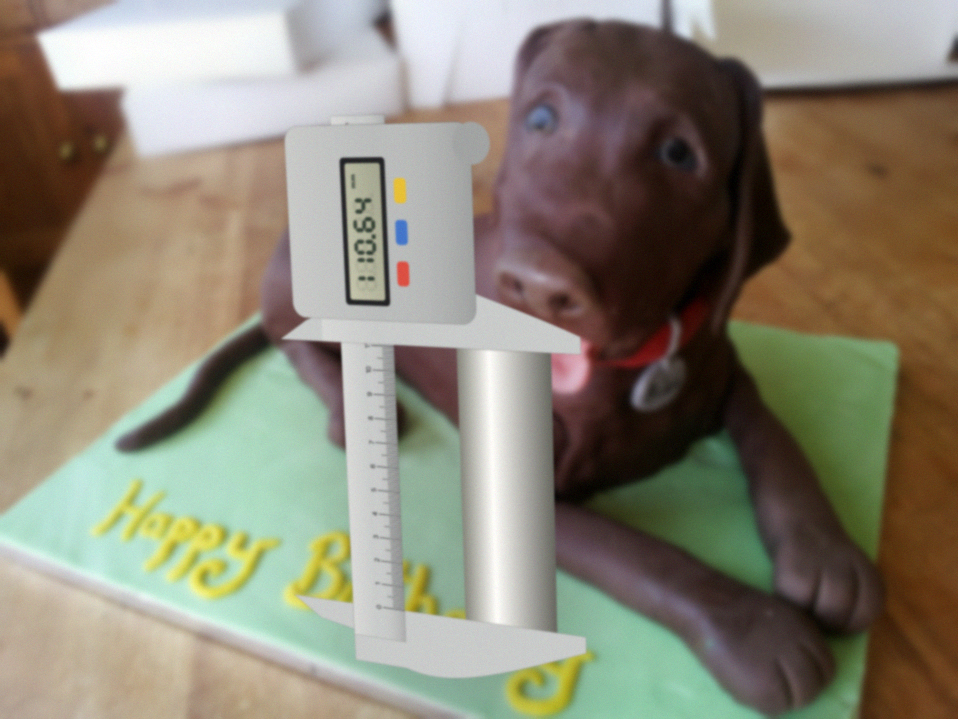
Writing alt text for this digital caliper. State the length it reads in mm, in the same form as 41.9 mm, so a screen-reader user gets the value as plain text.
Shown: 110.64 mm
